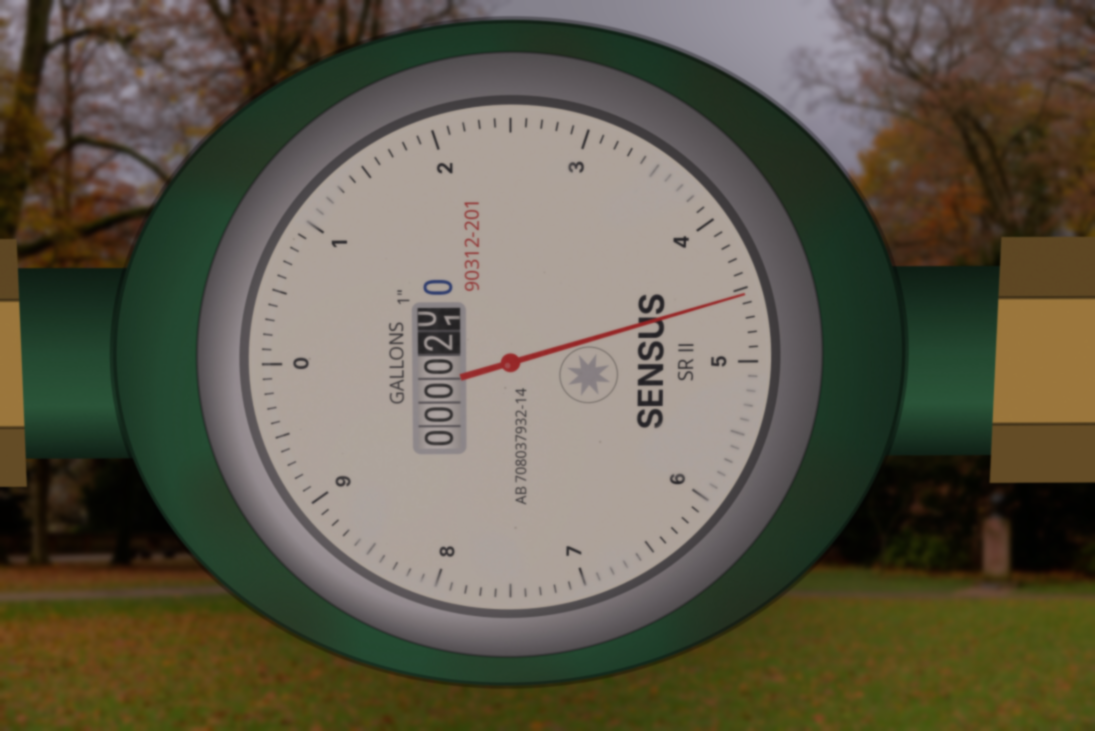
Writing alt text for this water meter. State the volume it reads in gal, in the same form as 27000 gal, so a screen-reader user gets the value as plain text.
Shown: 204.5 gal
